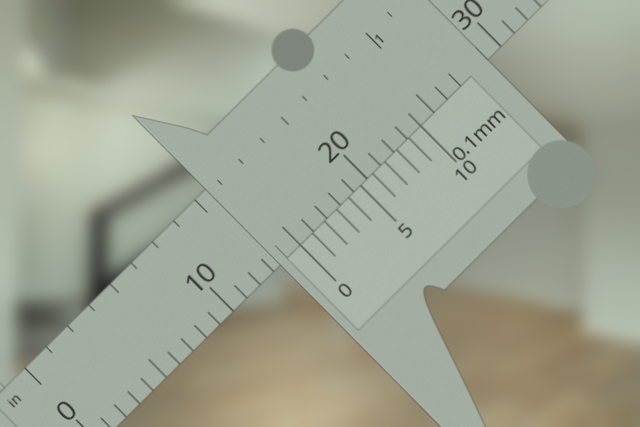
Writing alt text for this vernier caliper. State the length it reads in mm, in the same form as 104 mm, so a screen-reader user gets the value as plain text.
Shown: 15.0 mm
